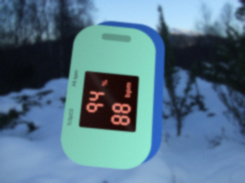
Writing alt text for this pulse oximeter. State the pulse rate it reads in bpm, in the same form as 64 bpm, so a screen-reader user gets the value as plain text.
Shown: 88 bpm
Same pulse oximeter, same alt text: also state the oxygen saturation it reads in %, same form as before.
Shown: 94 %
